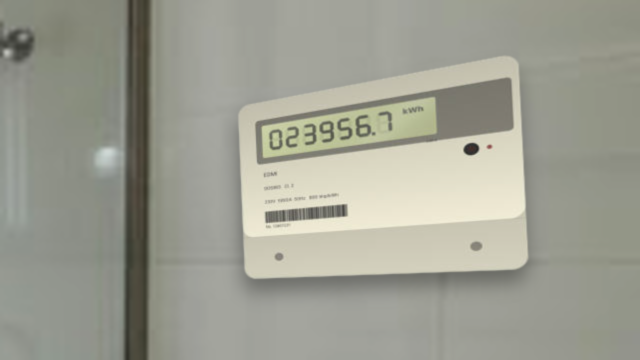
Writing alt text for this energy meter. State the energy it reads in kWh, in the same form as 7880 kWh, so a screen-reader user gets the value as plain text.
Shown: 23956.7 kWh
